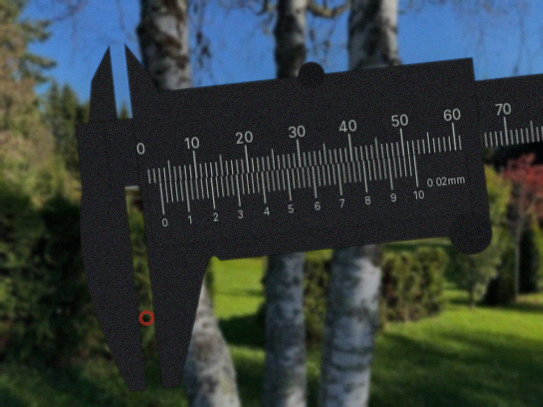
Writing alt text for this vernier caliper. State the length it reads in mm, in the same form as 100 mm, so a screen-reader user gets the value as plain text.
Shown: 3.0 mm
